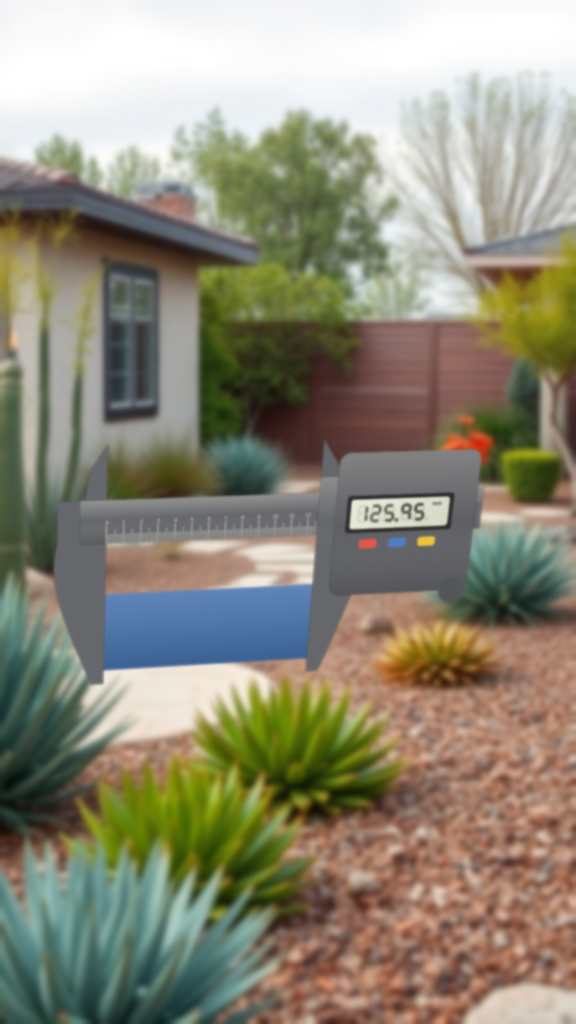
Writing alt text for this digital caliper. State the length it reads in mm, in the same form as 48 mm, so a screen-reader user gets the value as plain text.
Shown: 125.95 mm
